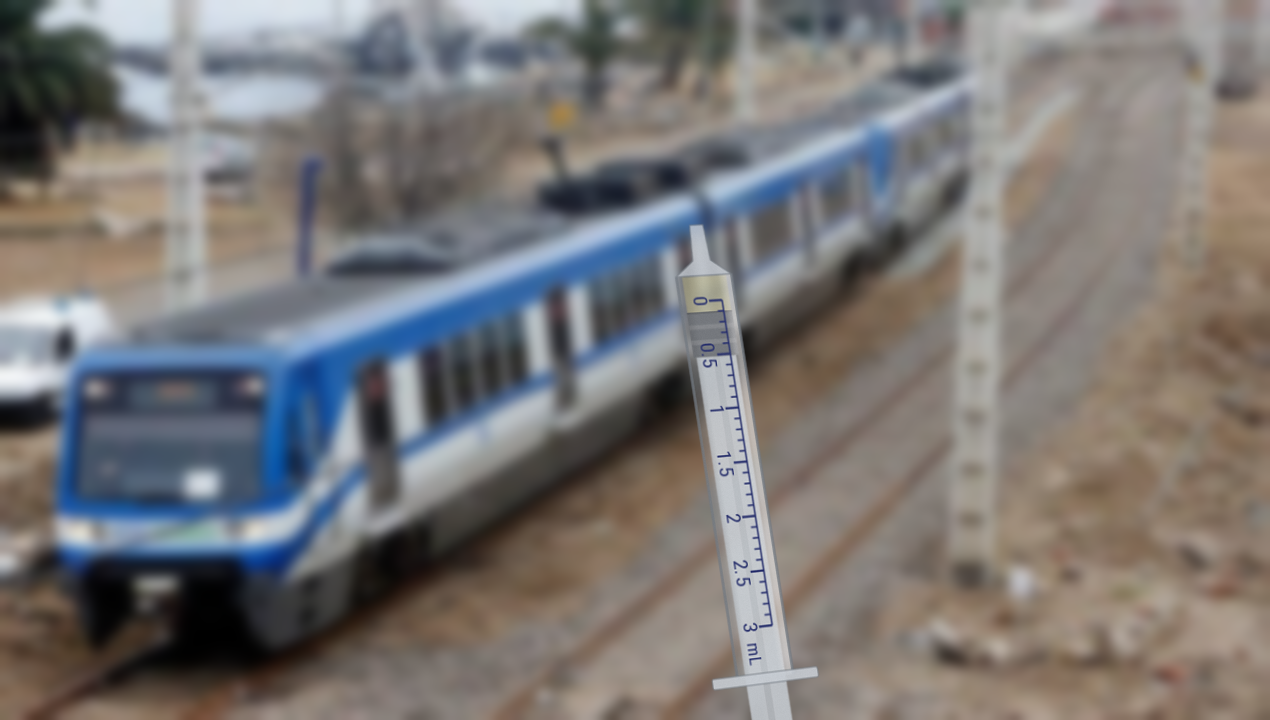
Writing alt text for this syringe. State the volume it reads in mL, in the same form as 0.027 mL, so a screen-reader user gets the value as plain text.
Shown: 0.1 mL
